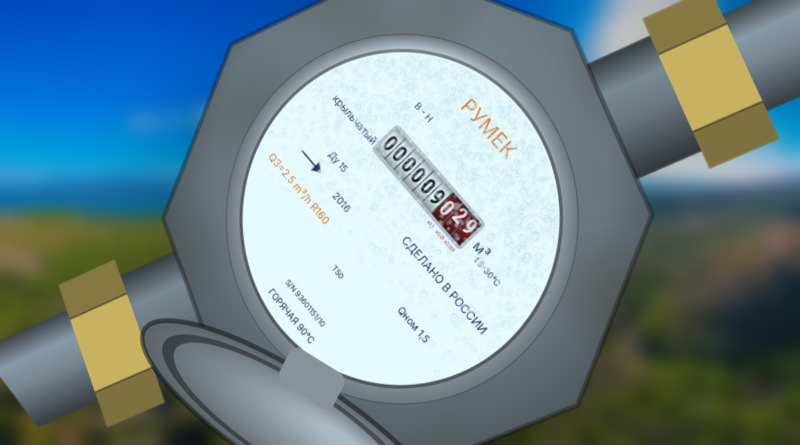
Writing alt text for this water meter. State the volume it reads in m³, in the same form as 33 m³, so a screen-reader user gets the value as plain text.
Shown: 9.029 m³
